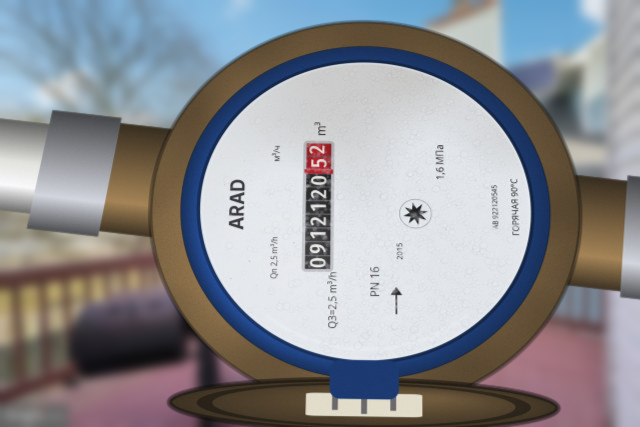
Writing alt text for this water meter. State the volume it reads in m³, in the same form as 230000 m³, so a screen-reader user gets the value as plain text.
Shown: 912120.52 m³
